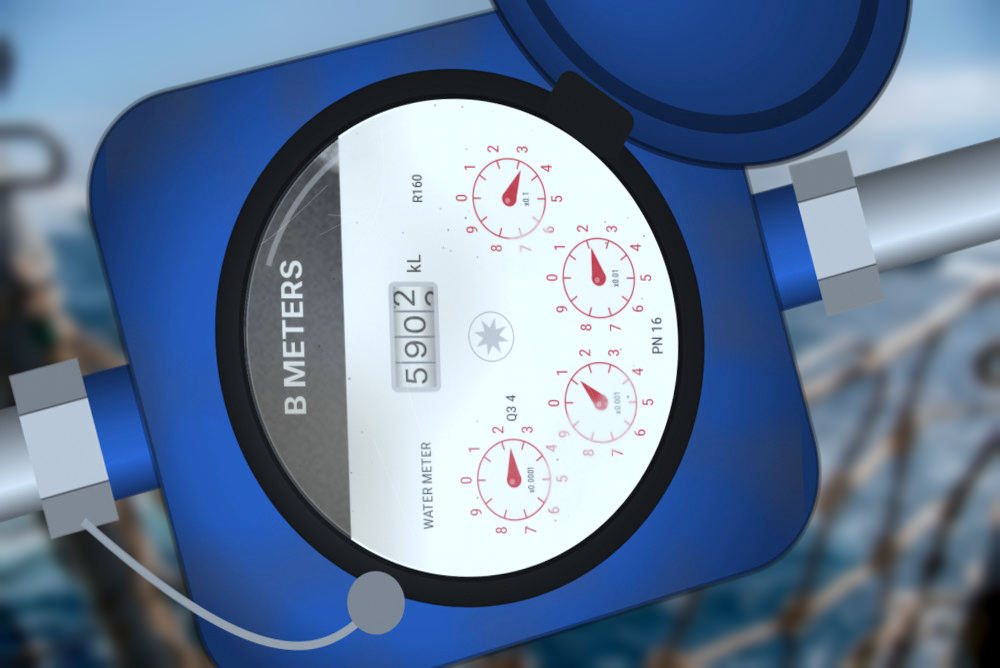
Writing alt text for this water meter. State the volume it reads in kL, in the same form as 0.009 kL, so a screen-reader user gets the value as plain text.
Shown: 5902.3212 kL
